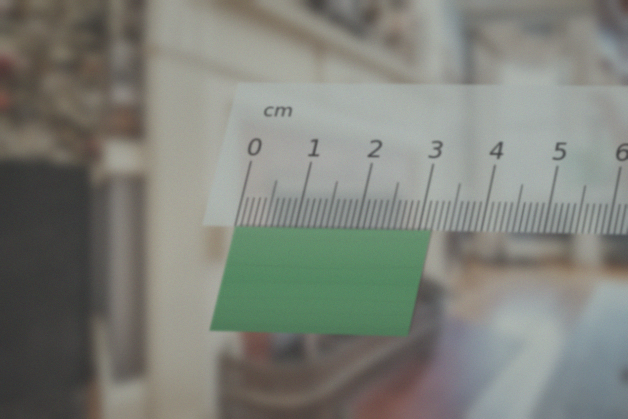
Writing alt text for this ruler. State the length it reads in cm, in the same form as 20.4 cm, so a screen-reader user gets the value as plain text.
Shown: 3.2 cm
